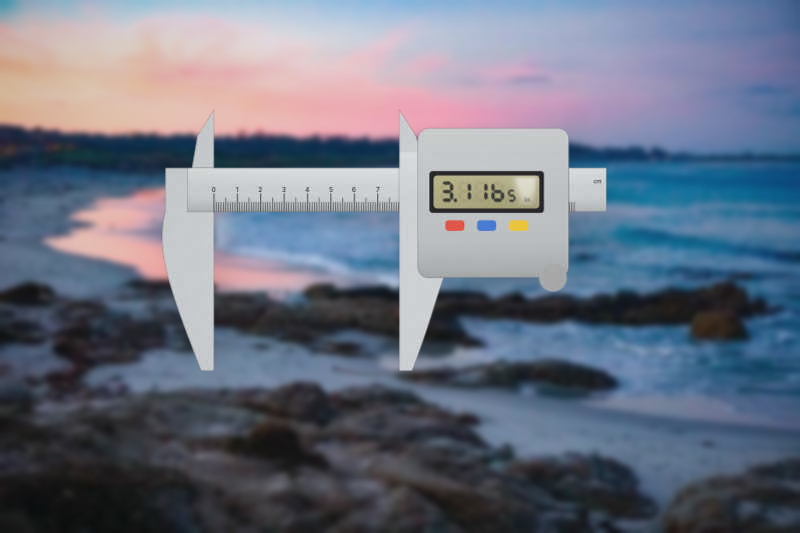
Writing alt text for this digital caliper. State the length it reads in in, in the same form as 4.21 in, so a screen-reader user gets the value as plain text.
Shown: 3.1165 in
